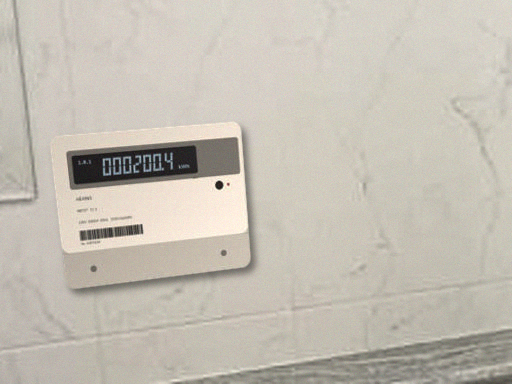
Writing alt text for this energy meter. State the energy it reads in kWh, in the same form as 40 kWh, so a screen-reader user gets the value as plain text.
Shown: 200.4 kWh
